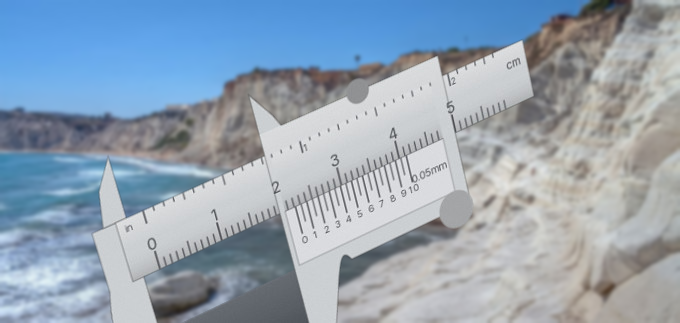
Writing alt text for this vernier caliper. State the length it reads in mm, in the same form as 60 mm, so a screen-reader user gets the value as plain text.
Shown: 22.2 mm
